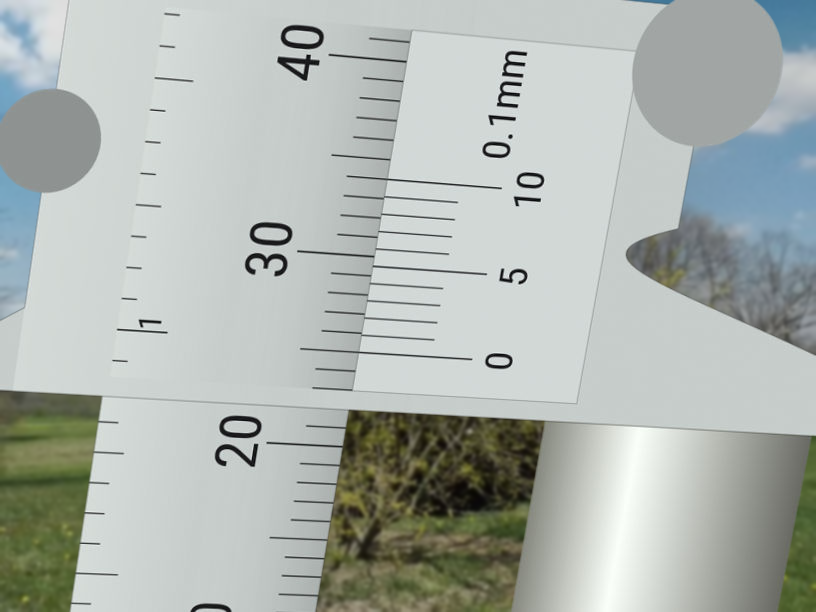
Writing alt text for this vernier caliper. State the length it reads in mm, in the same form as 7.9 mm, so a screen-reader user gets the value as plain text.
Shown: 25.0 mm
